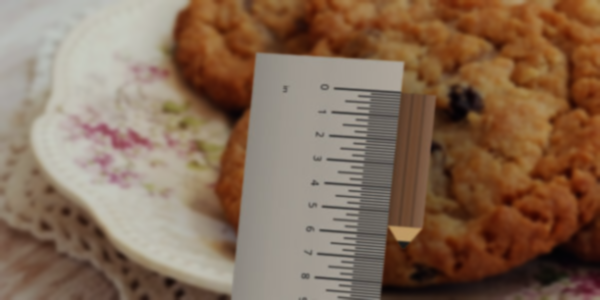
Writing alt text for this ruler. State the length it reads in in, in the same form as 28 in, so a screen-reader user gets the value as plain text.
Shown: 6.5 in
